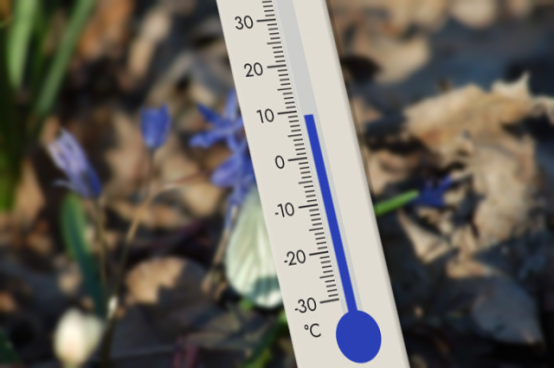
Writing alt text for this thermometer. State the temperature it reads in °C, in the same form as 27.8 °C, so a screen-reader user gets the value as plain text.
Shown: 9 °C
